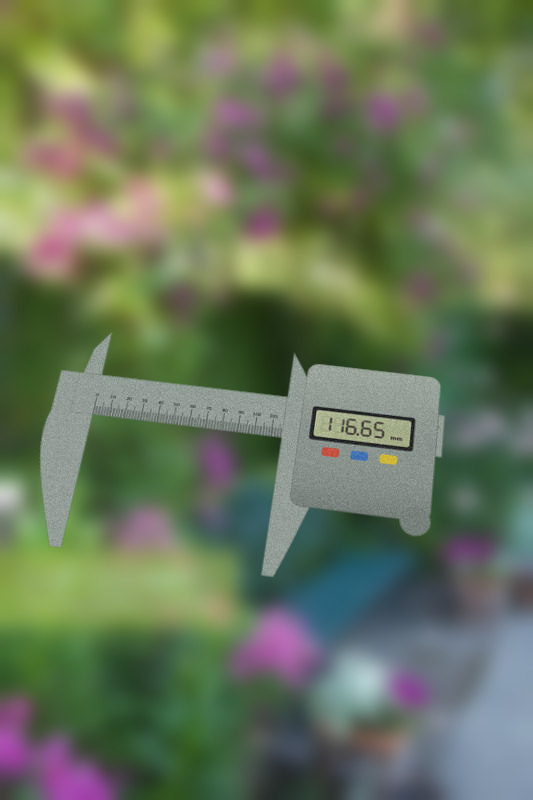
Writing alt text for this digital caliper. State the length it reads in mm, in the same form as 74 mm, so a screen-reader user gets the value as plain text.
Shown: 116.65 mm
